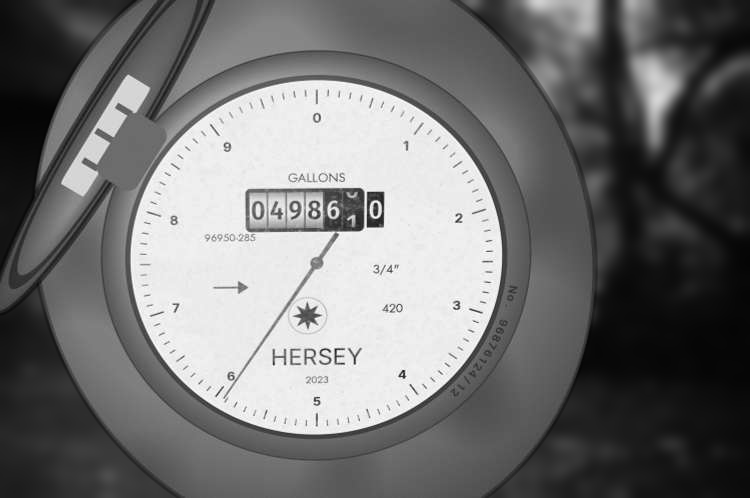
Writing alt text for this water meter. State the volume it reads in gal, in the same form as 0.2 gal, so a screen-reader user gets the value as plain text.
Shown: 498605.9 gal
